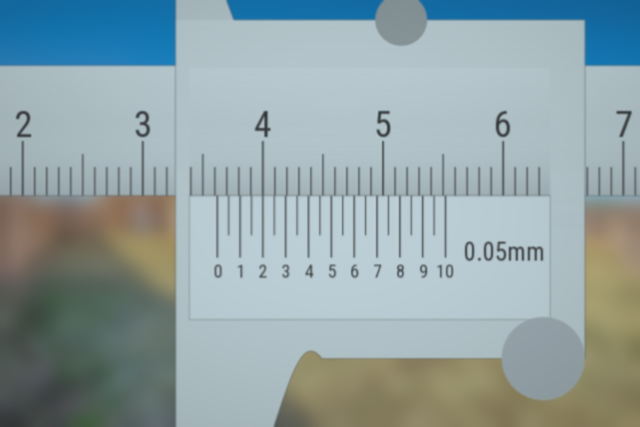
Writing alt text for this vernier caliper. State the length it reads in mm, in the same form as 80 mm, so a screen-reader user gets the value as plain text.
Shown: 36.2 mm
